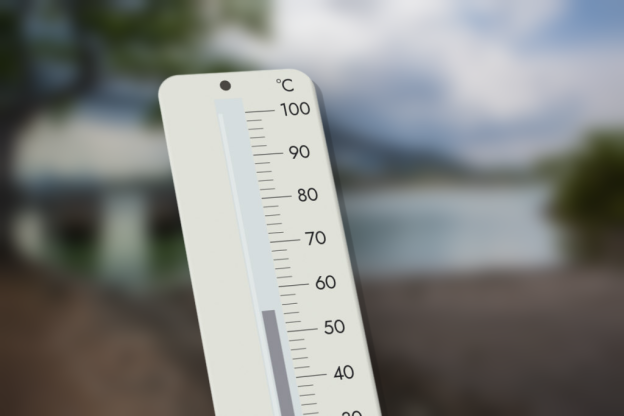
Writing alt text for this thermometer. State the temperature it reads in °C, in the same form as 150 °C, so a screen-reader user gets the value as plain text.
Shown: 55 °C
